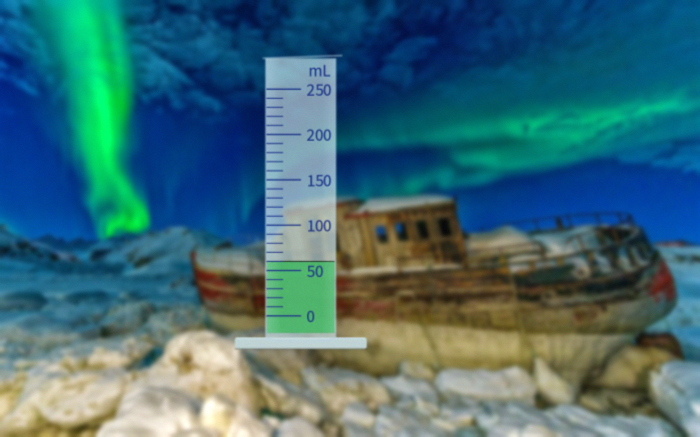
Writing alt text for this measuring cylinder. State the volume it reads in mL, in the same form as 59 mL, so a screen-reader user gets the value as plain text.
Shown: 60 mL
